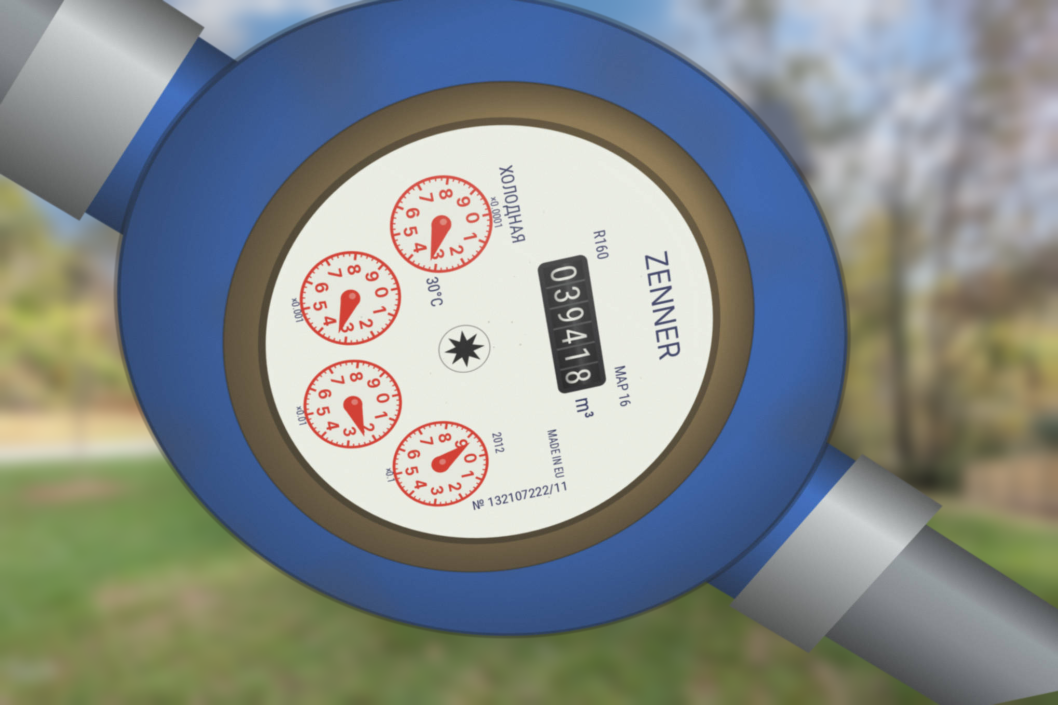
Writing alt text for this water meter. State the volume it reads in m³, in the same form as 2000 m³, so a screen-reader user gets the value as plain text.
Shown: 39417.9233 m³
